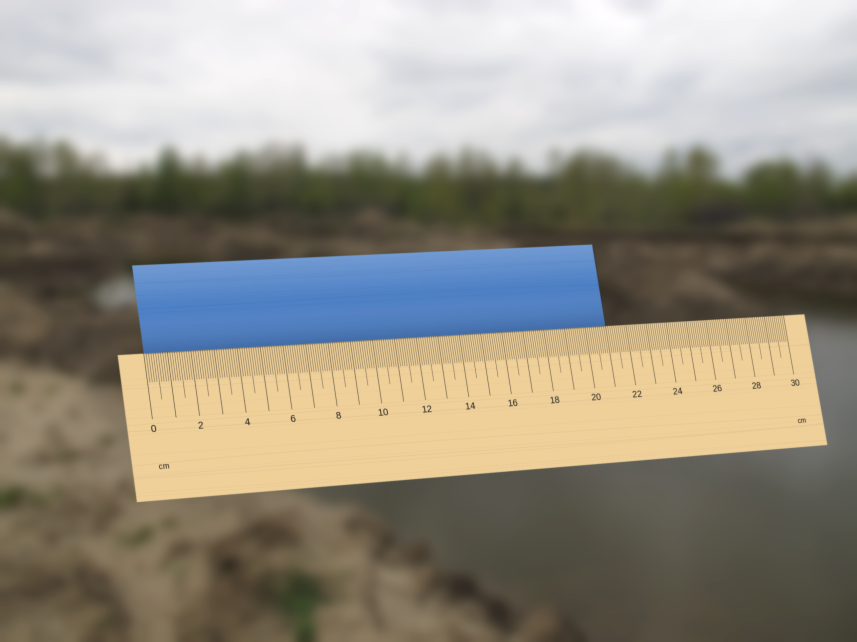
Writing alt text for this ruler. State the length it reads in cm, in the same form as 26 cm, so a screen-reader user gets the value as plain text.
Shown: 21 cm
